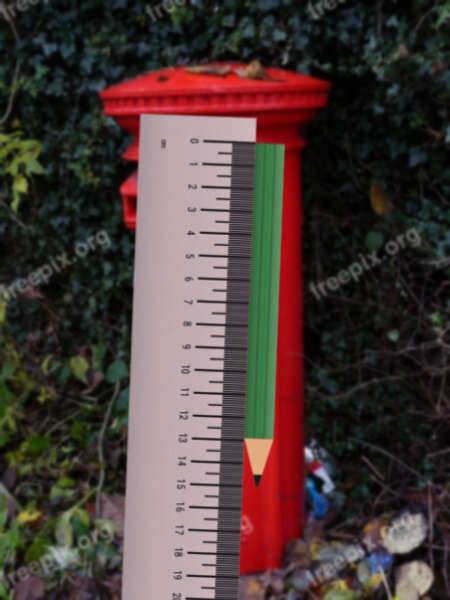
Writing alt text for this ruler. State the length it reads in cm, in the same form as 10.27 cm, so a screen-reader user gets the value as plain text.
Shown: 15 cm
